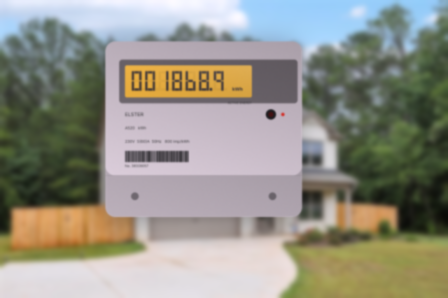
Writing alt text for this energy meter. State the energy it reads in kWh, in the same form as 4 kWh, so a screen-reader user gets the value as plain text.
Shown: 1868.9 kWh
